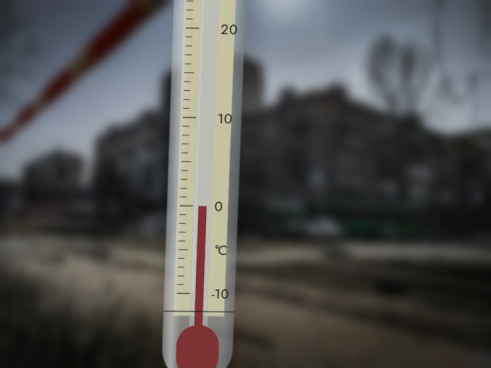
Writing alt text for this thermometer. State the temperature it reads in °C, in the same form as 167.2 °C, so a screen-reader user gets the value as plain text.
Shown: 0 °C
